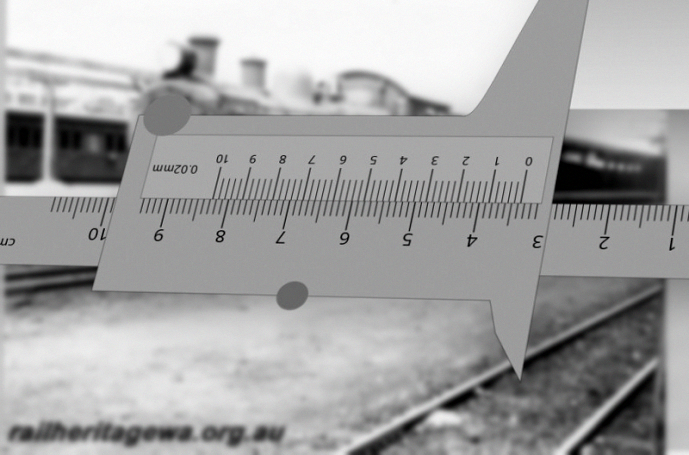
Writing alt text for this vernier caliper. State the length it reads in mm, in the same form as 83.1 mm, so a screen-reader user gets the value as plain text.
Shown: 33.6 mm
